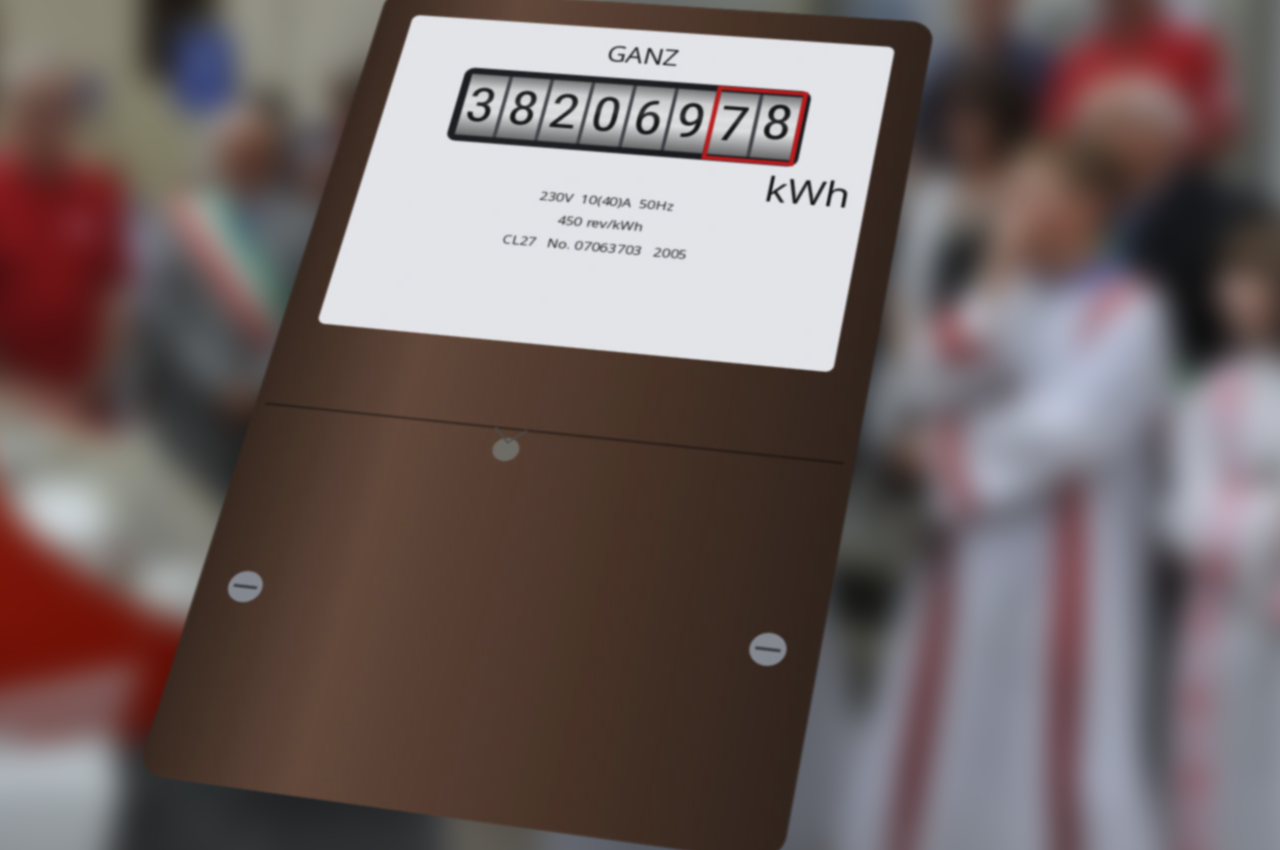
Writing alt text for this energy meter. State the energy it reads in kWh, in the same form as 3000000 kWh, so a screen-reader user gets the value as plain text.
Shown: 382069.78 kWh
